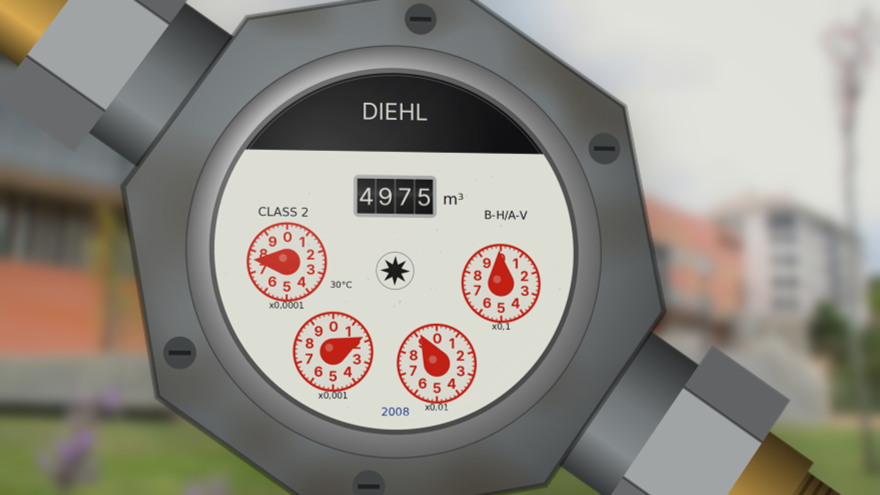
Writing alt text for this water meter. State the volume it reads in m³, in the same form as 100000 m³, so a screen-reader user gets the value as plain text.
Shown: 4974.9917 m³
